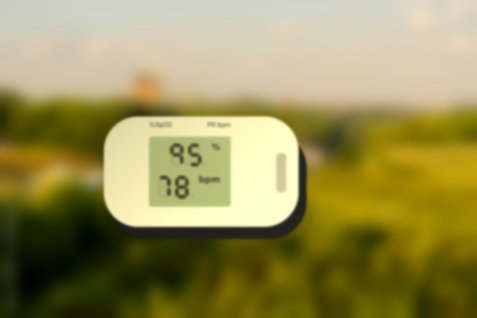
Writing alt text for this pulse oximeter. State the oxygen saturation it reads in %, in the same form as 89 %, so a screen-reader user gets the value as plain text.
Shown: 95 %
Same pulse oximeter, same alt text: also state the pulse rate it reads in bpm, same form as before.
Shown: 78 bpm
